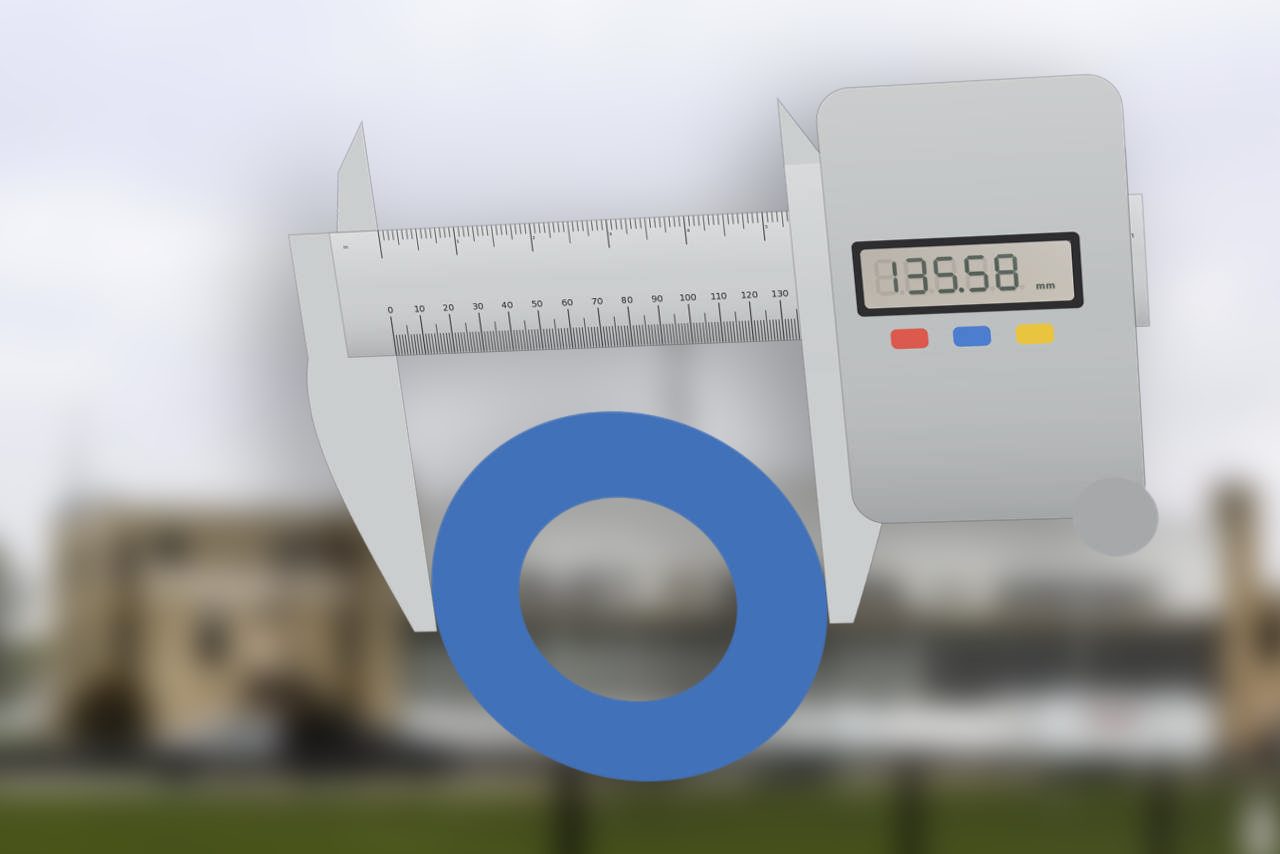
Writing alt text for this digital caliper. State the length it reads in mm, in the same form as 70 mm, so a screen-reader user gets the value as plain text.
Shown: 135.58 mm
